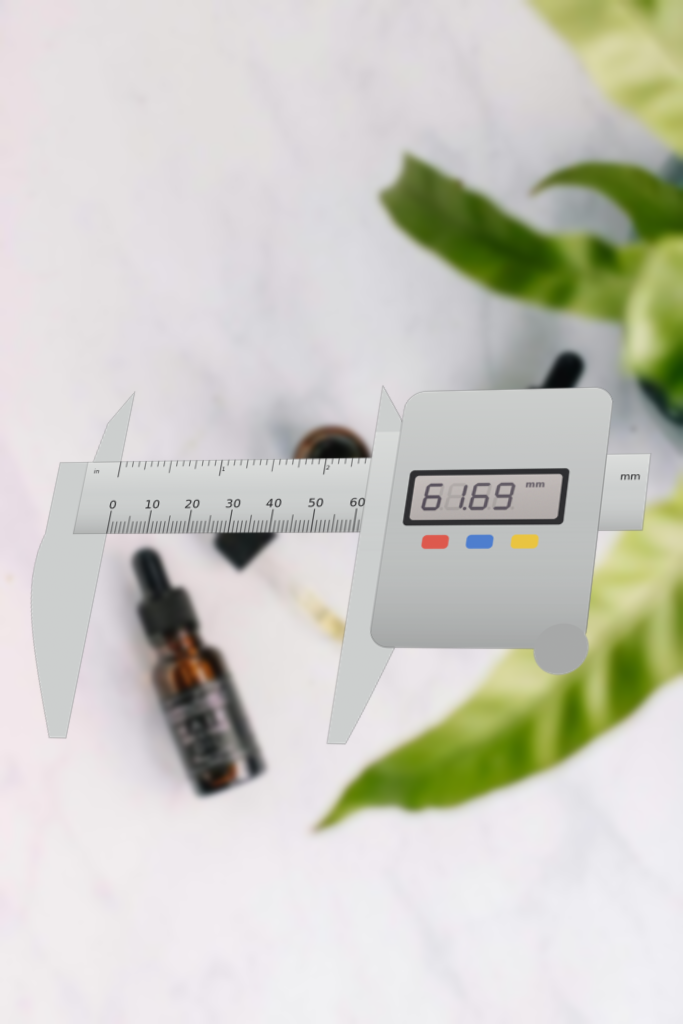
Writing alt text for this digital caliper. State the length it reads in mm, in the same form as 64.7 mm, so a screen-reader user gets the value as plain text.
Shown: 61.69 mm
